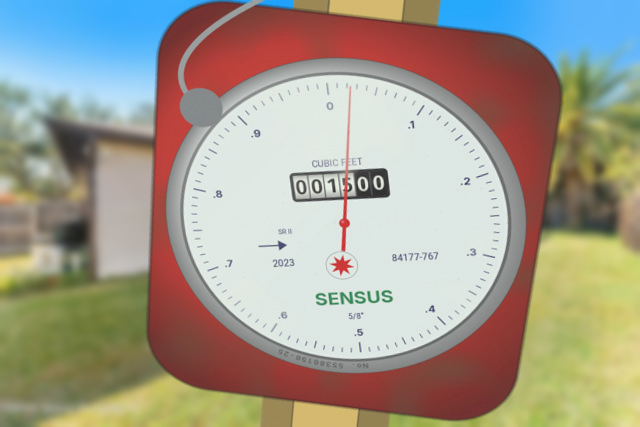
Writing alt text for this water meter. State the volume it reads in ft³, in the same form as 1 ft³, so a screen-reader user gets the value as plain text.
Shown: 1500.02 ft³
